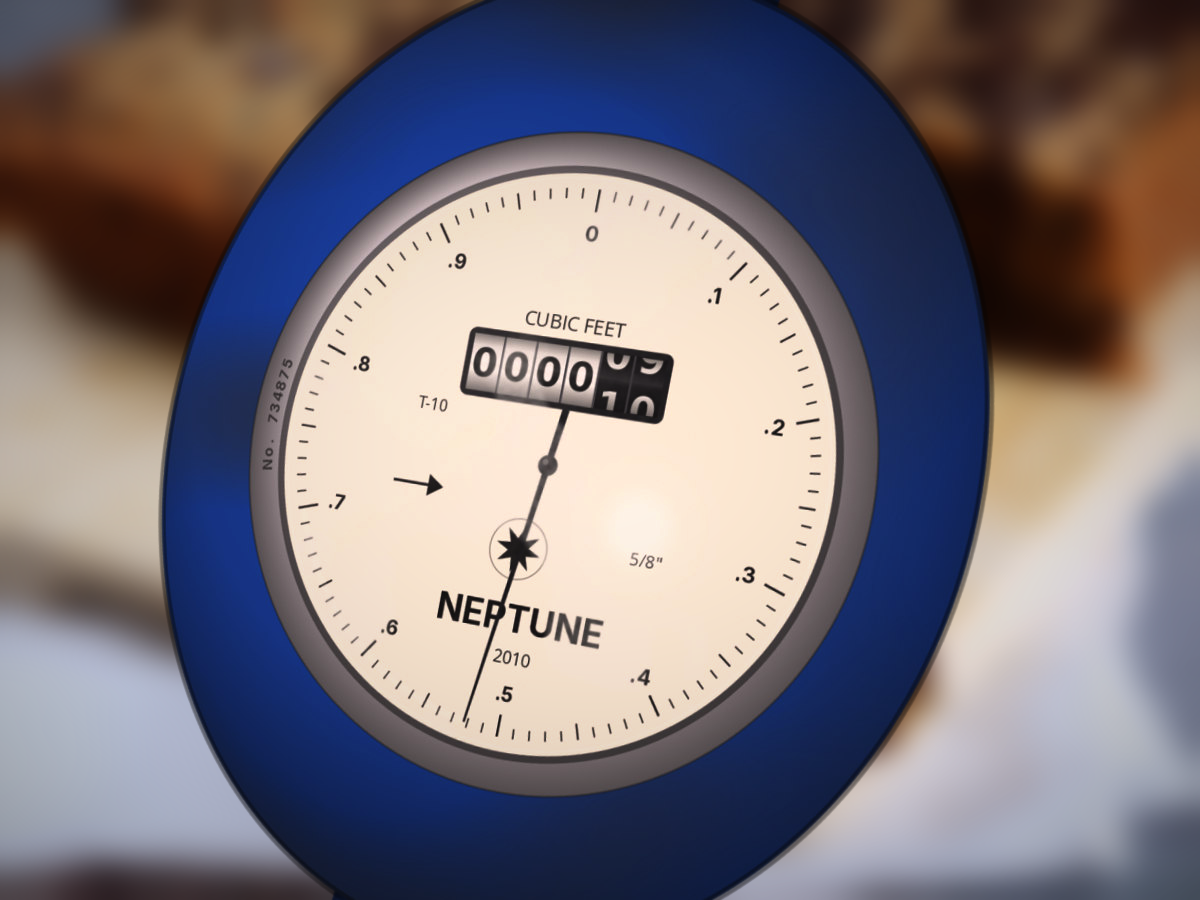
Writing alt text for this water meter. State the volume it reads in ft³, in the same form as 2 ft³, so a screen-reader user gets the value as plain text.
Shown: 9.52 ft³
